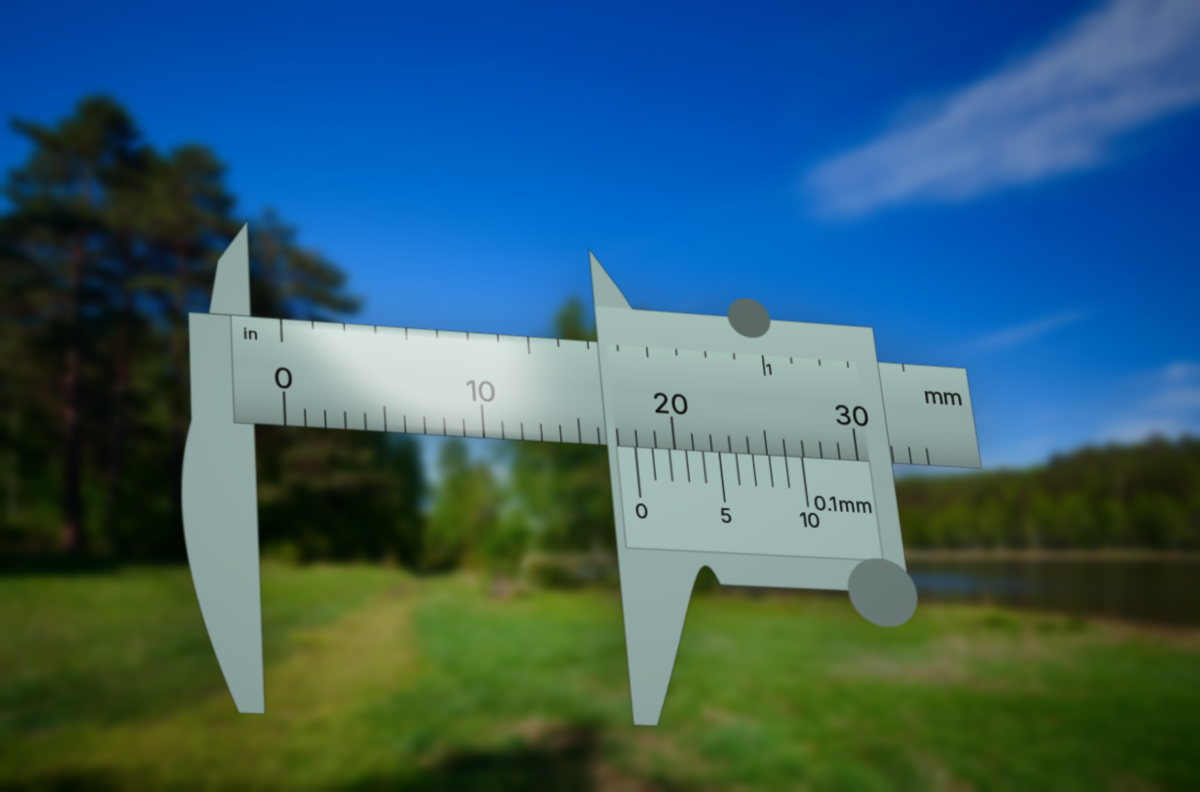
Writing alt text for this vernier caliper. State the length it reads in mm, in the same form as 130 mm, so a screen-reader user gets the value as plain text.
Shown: 17.9 mm
